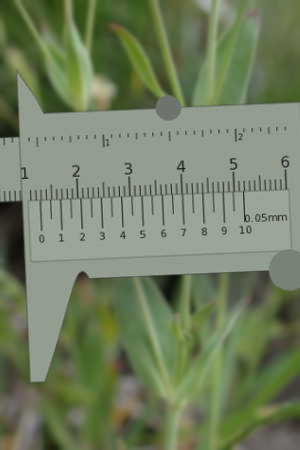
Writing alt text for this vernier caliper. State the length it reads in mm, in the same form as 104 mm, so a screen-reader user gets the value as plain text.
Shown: 12.8 mm
